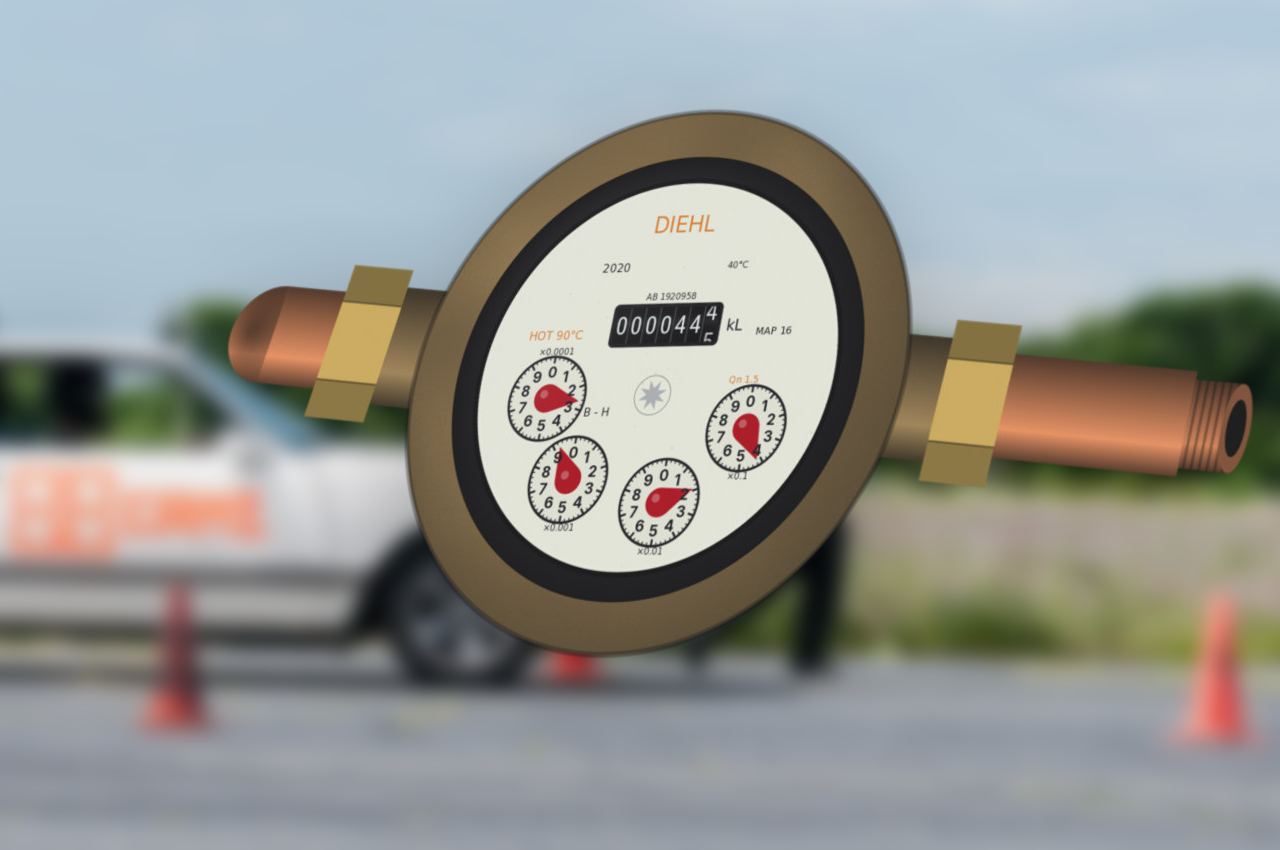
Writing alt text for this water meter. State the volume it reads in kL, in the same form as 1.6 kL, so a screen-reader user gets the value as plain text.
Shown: 444.4192 kL
